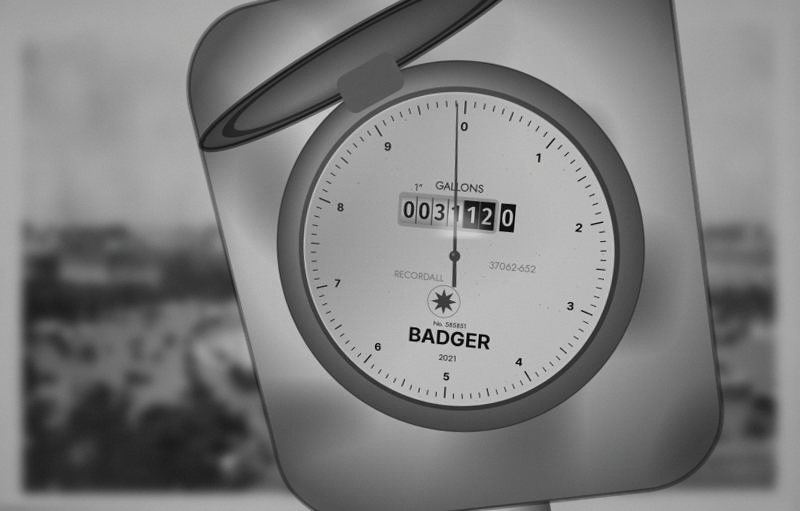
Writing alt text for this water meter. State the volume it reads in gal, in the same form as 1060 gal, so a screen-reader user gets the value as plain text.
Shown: 31119.9 gal
